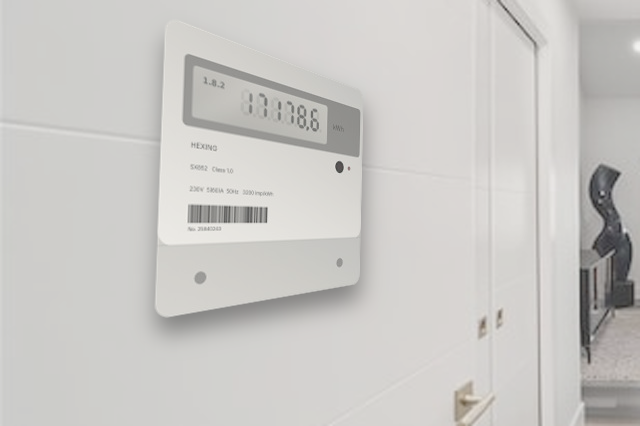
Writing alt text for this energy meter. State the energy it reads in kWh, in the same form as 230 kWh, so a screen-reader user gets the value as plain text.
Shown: 17178.6 kWh
